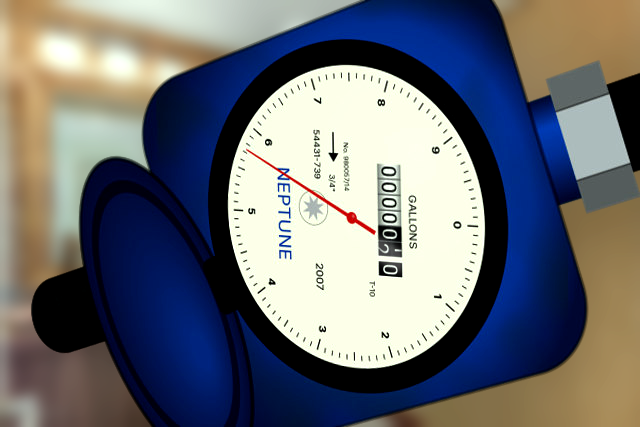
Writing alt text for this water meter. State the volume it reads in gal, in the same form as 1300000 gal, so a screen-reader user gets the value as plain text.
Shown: 15.7 gal
